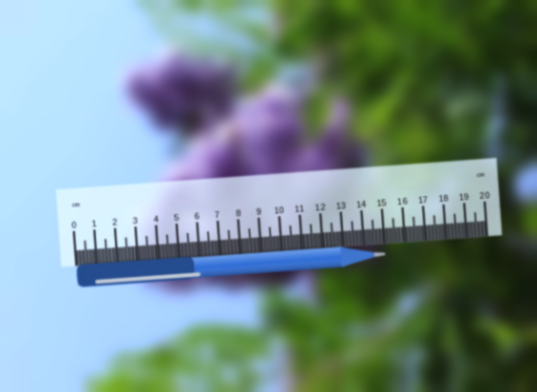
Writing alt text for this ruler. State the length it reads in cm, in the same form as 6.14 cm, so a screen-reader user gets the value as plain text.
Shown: 15 cm
